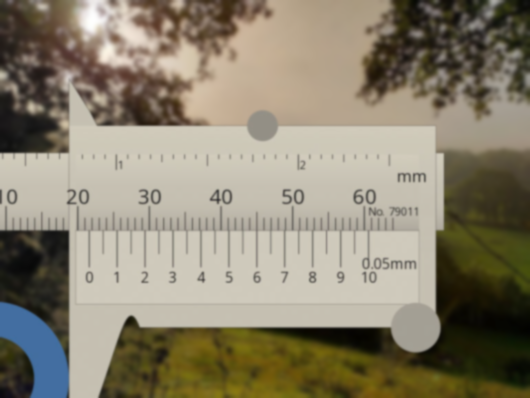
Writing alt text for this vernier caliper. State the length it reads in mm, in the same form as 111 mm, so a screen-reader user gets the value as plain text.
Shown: 21.6 mm
